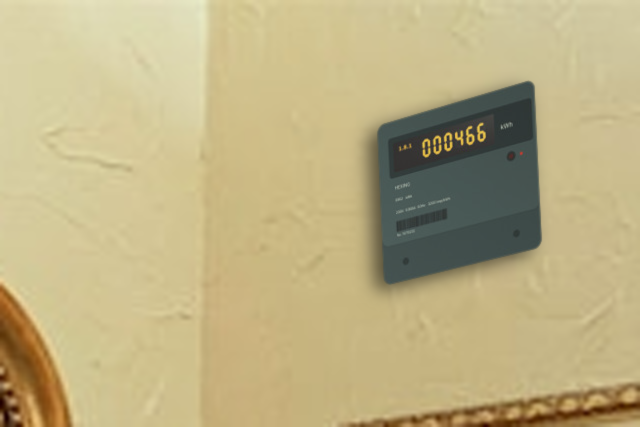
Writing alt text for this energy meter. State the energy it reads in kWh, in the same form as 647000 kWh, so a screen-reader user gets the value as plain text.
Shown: 466 kWh
